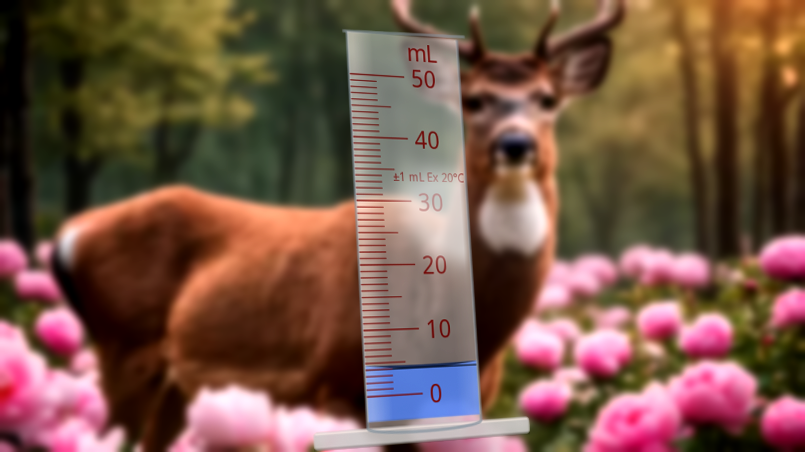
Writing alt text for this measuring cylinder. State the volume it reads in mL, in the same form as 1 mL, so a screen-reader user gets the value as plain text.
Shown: 4 mL
